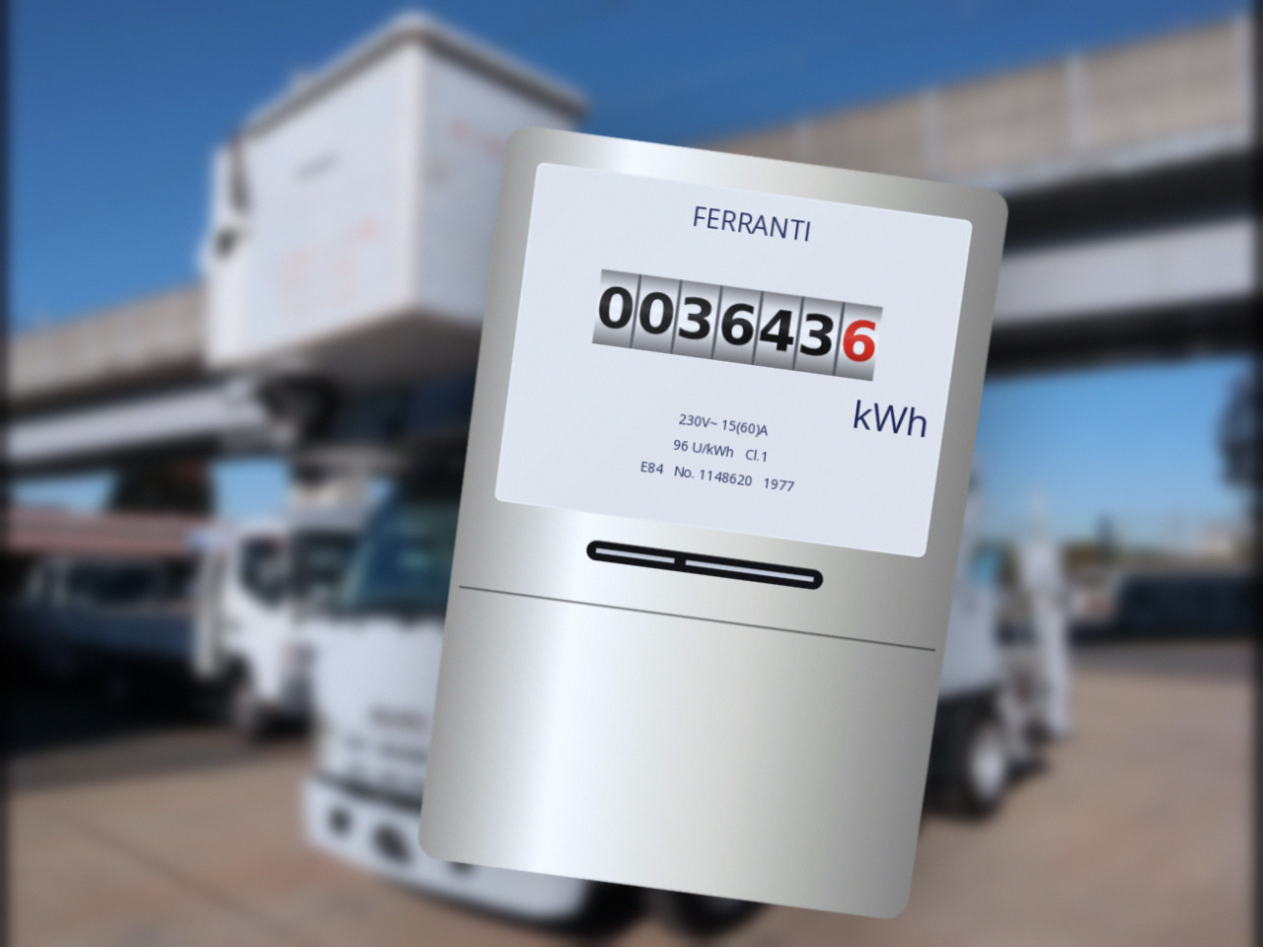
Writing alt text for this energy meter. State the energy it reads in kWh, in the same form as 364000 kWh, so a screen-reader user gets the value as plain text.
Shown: 3643.6 kWh
